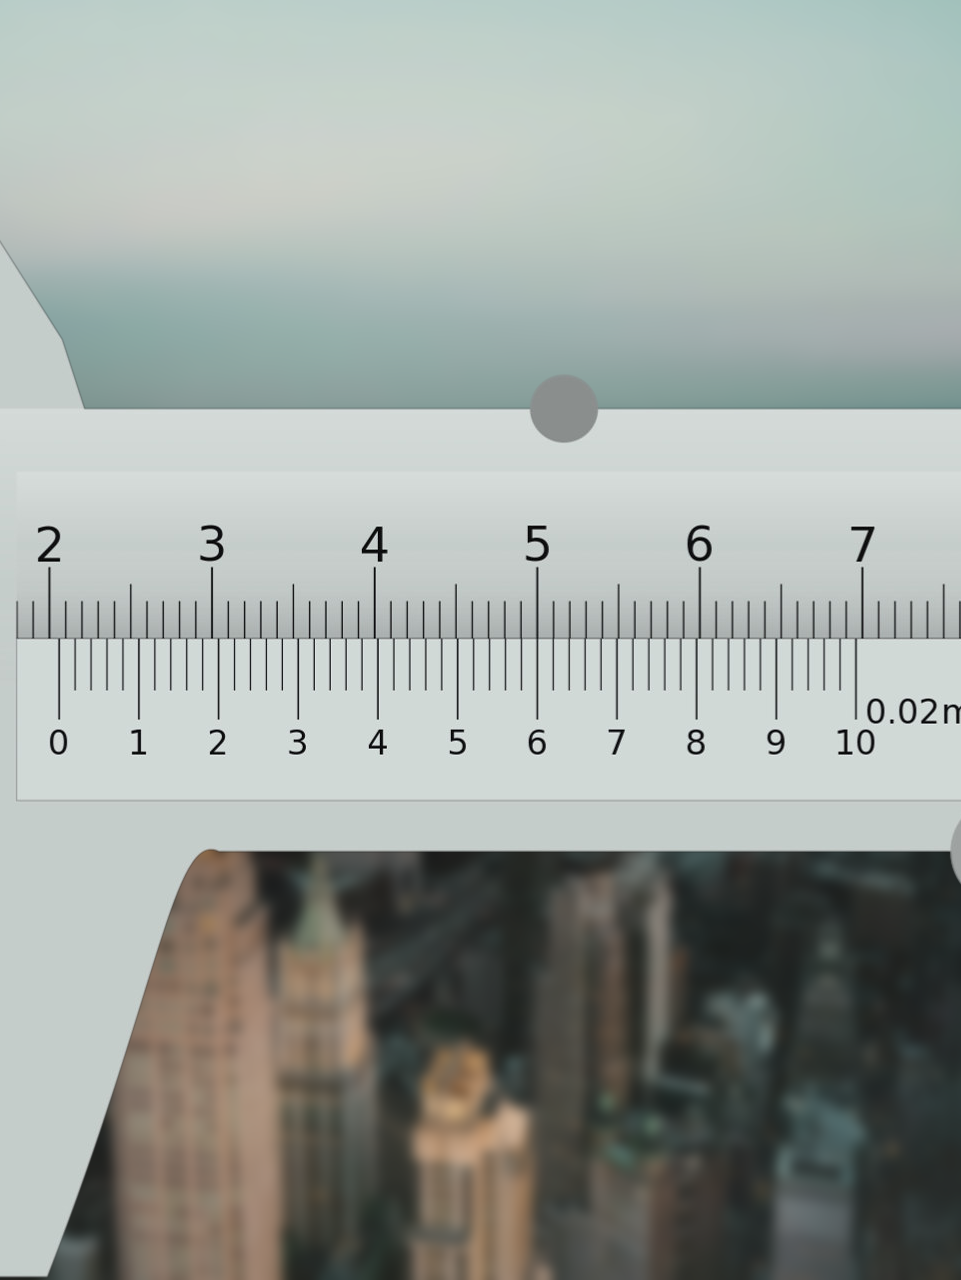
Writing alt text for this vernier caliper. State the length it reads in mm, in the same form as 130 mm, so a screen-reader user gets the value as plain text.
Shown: 20.6 mm
